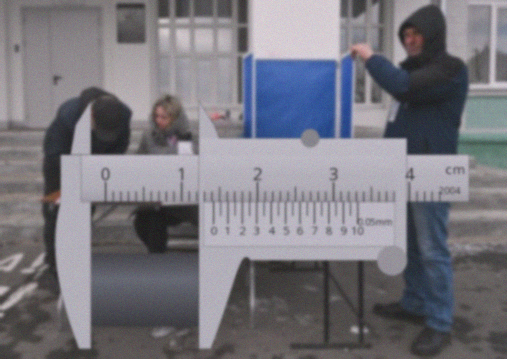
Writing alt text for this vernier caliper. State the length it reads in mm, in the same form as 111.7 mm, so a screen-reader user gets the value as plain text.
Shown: 14.2 mm
